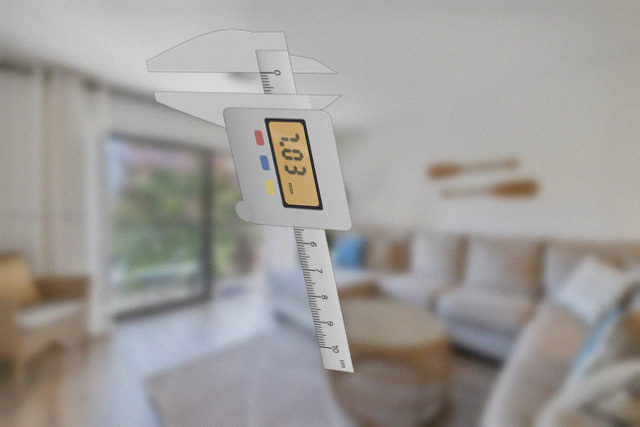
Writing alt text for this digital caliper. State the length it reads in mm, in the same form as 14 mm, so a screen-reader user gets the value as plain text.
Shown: 7.03 mm
